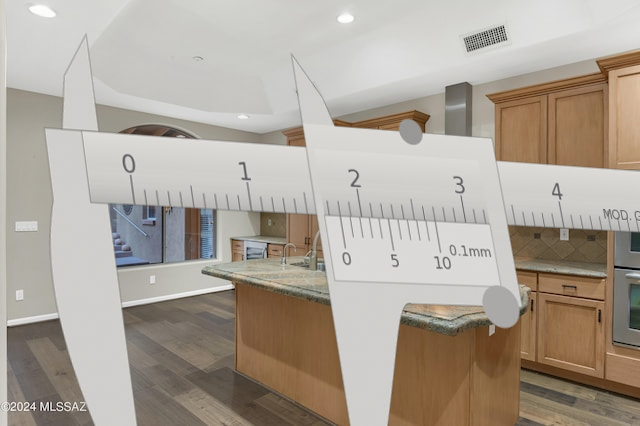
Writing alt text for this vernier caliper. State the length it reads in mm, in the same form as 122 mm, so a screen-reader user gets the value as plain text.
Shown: 18.0 mm
